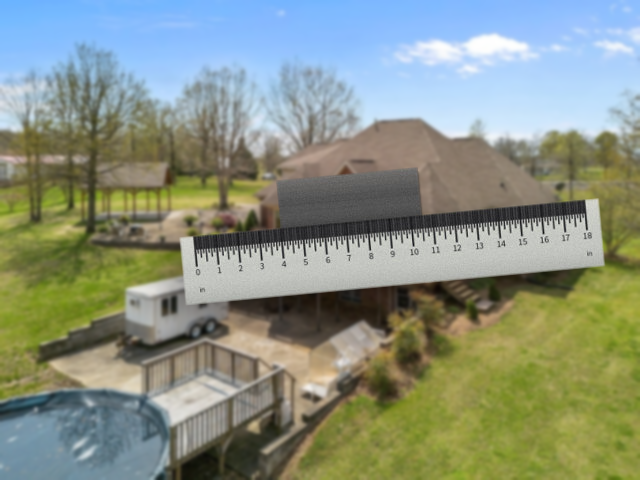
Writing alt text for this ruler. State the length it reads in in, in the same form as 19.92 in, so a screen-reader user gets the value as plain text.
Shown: 6.5 in
